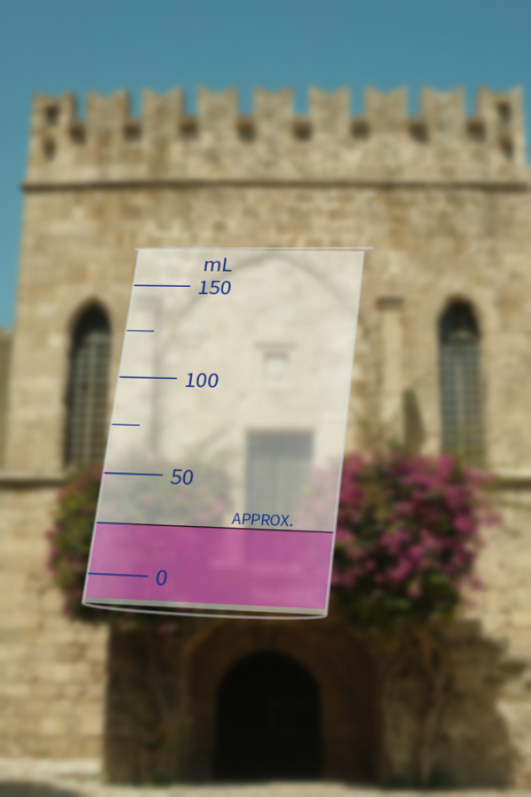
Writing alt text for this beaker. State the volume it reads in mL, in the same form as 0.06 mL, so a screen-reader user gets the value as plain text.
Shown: 25 mL
